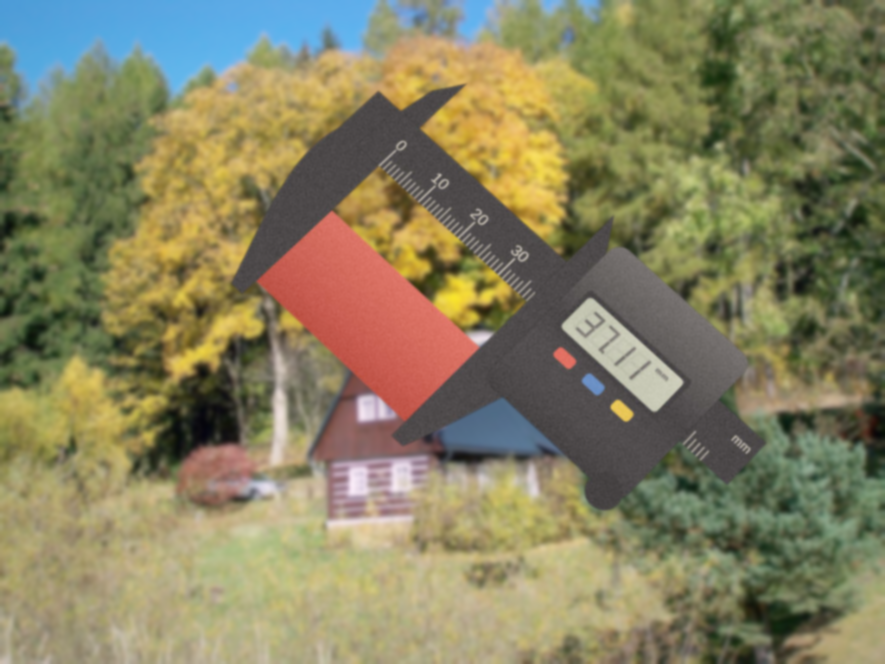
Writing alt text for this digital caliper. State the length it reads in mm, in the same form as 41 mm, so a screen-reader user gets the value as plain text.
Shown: 37.11 mm
